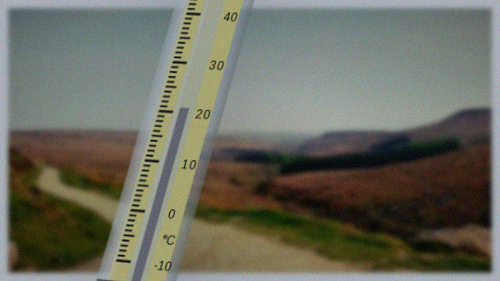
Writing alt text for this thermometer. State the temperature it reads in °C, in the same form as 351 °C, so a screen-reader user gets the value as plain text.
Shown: 21 °C
